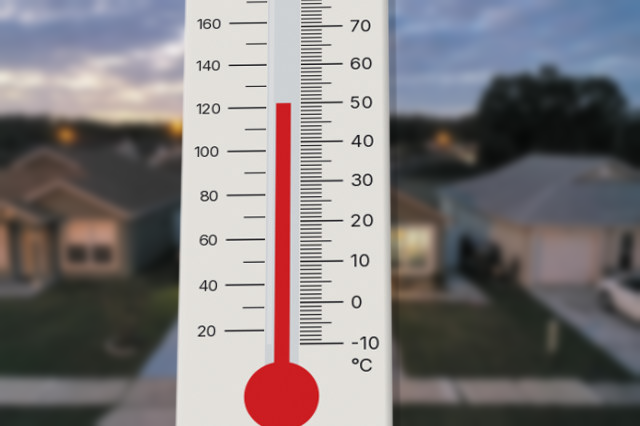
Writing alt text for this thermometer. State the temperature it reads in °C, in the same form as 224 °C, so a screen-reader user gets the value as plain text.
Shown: 50 °C
